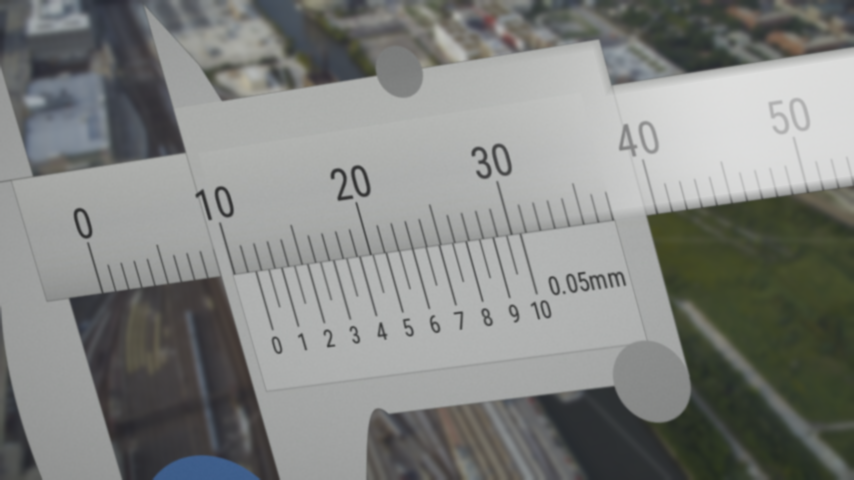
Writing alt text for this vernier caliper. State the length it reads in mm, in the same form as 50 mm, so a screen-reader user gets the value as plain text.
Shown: 11.6 mm
